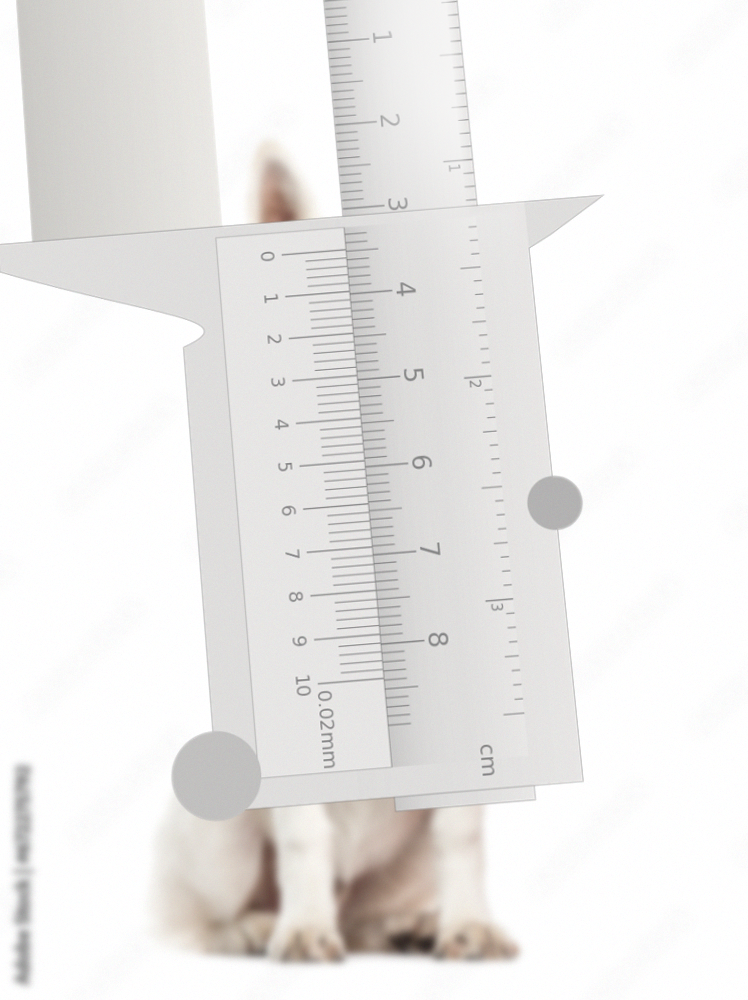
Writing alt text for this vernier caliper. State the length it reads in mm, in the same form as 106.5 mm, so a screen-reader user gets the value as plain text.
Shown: 34.8 mm
